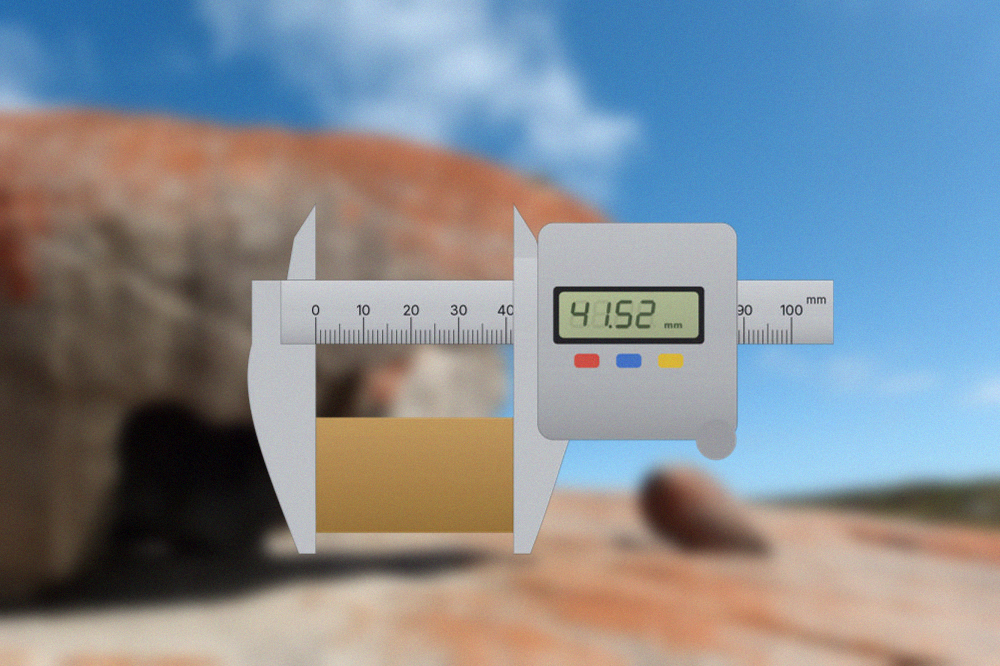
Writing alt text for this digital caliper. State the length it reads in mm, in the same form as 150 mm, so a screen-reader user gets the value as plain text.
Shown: 41.52 mm
